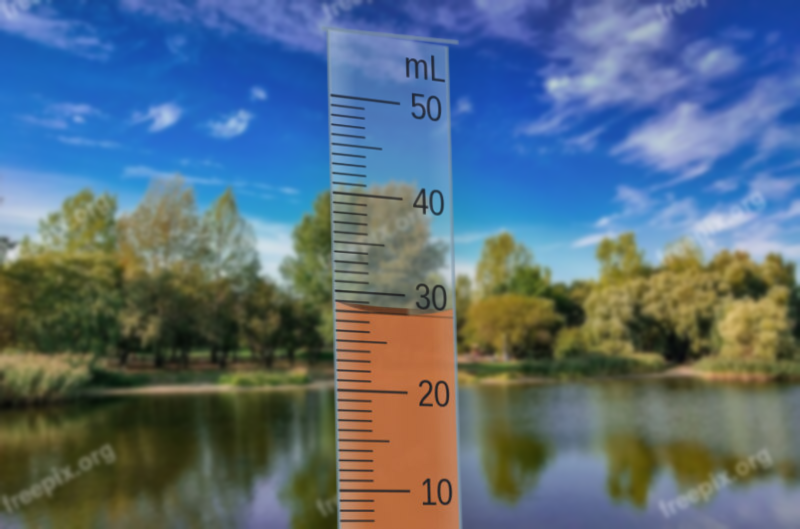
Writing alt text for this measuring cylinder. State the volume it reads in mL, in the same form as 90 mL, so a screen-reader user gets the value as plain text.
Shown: 28 mL
